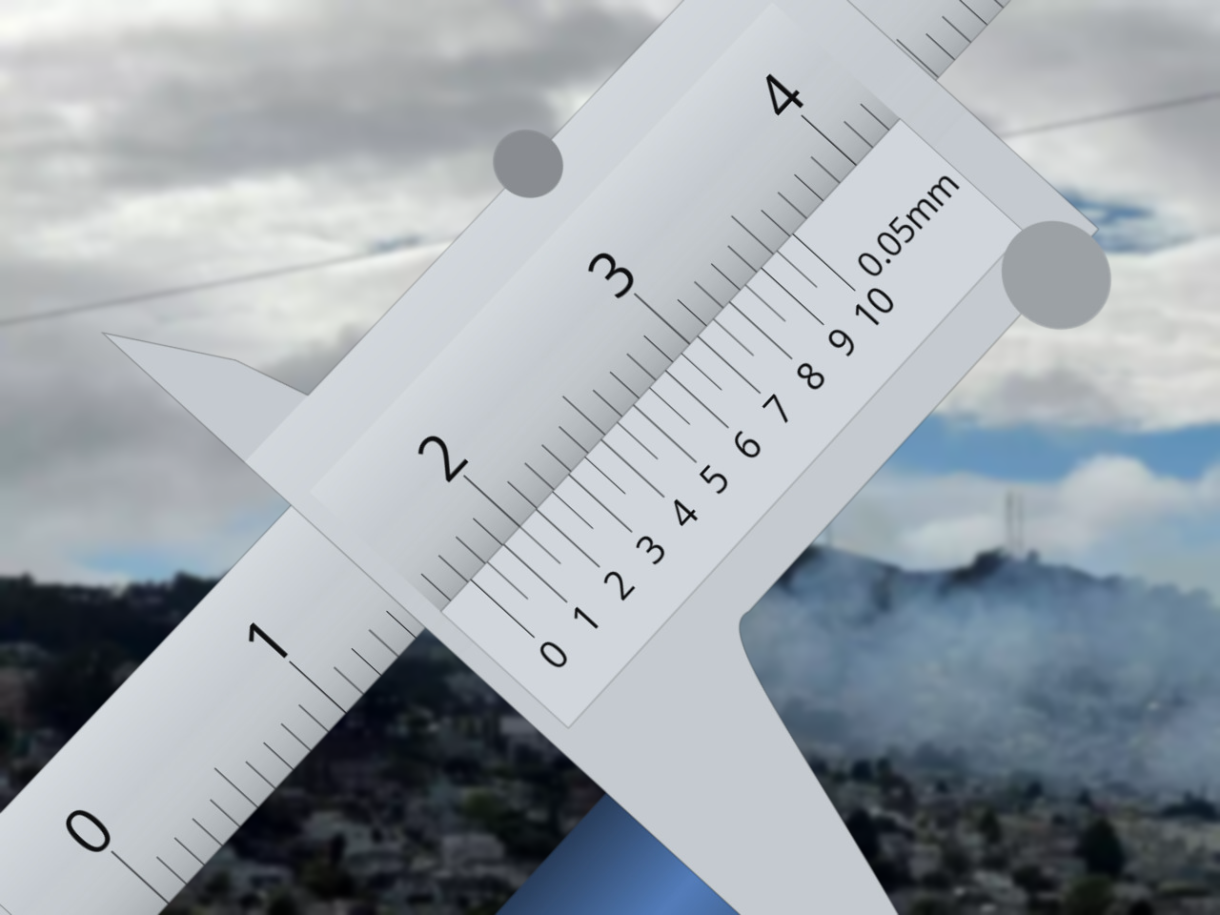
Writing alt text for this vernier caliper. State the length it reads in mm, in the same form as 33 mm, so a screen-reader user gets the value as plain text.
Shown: 17.15 mm
